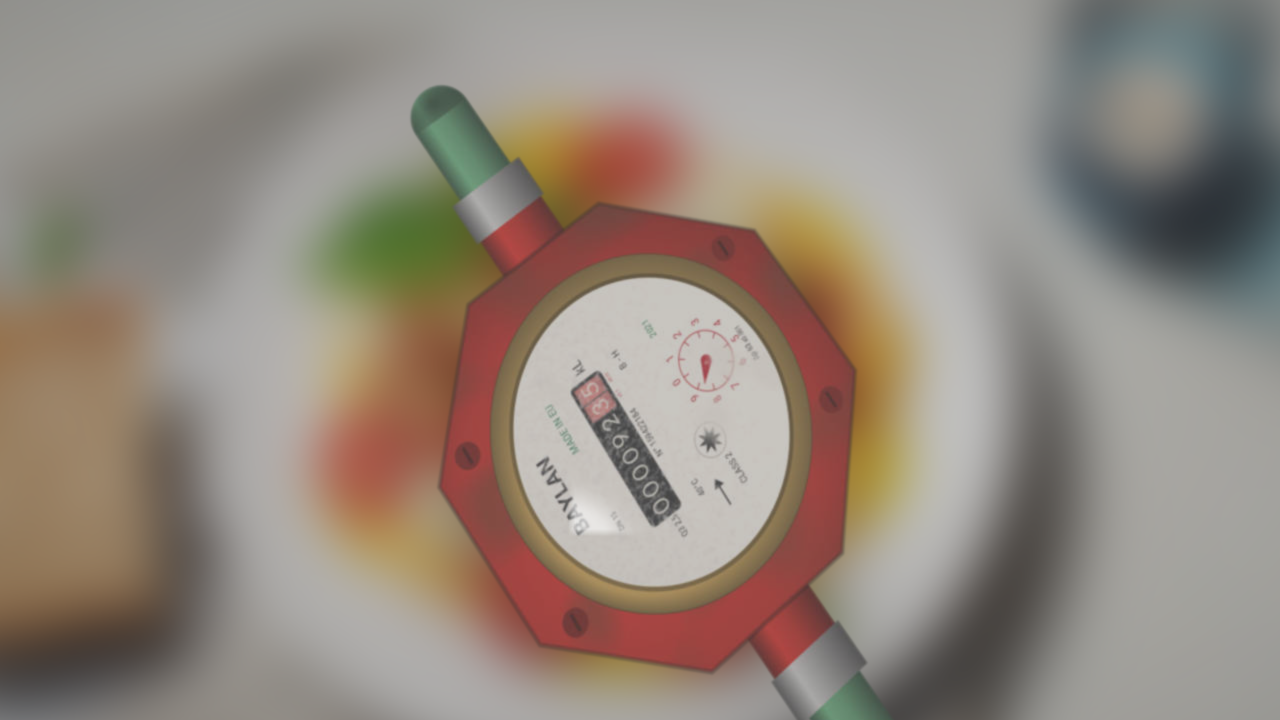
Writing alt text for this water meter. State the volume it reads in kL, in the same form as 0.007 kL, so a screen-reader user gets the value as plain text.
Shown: 92.358 kL
